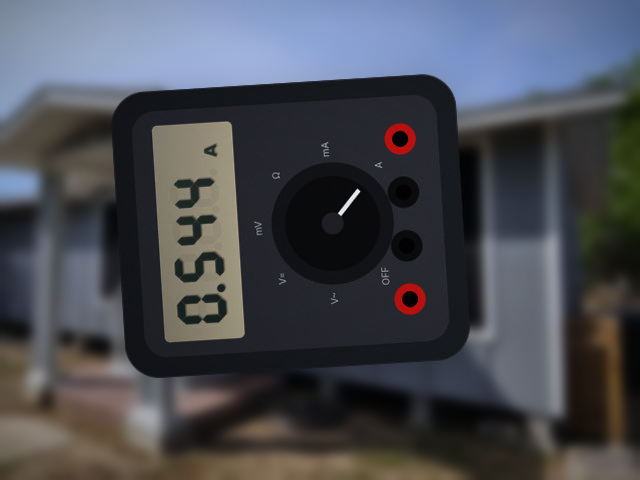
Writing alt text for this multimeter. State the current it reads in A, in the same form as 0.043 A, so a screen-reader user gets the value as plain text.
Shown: 0.544 A
